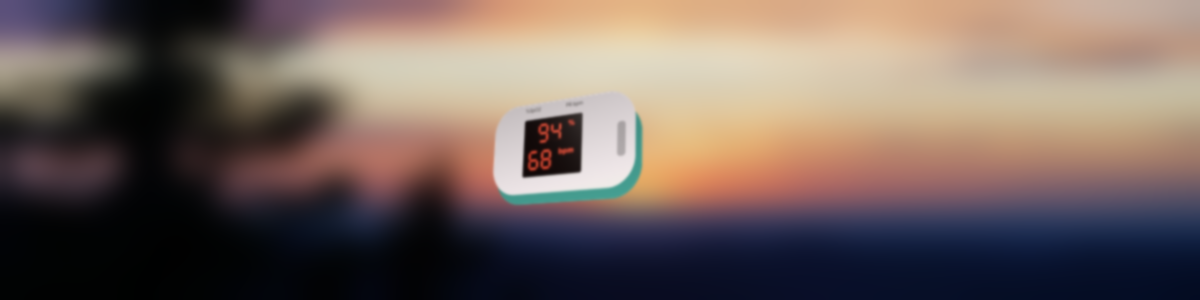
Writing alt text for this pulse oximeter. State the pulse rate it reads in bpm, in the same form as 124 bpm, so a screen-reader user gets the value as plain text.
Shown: 68 bpm
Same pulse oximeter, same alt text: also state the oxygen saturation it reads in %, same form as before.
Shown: 94 %
